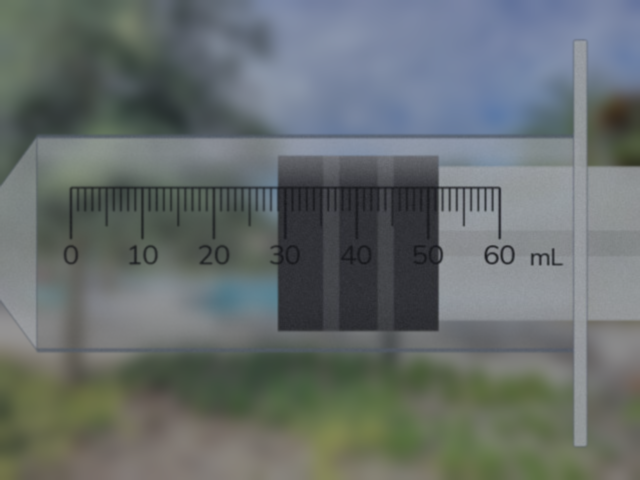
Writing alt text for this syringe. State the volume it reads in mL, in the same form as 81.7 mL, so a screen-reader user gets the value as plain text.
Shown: 29 mL
